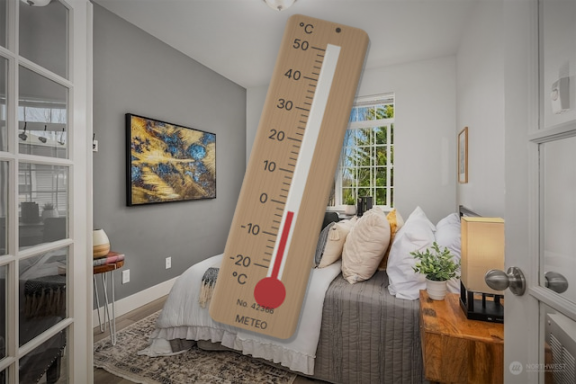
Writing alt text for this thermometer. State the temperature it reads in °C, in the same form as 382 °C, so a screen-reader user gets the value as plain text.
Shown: -2 °C
